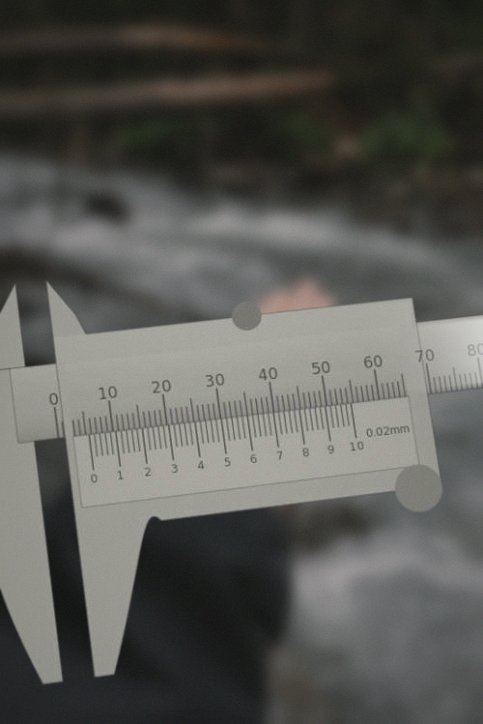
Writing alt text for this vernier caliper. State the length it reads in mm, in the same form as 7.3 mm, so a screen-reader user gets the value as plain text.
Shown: 5.6 mm
